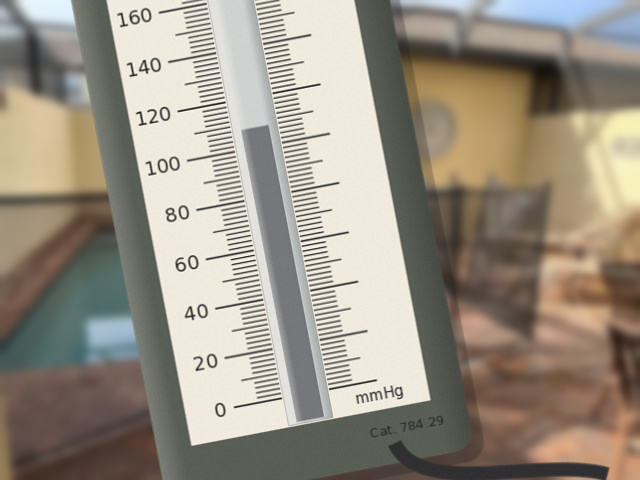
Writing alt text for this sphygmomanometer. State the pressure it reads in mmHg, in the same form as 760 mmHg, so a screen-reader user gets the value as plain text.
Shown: 108 mmHg
